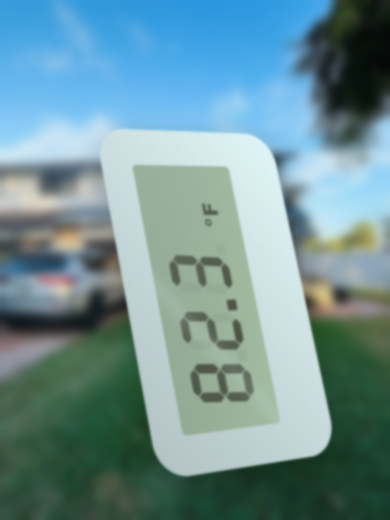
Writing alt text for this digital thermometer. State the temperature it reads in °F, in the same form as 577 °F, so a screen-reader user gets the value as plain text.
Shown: 82.3 °F
